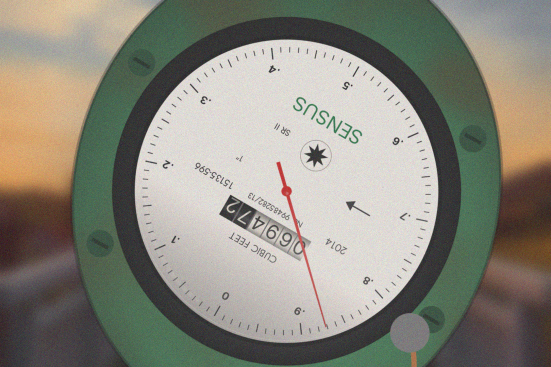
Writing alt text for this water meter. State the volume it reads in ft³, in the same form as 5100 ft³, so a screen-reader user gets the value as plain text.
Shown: 69471.87 ft³
